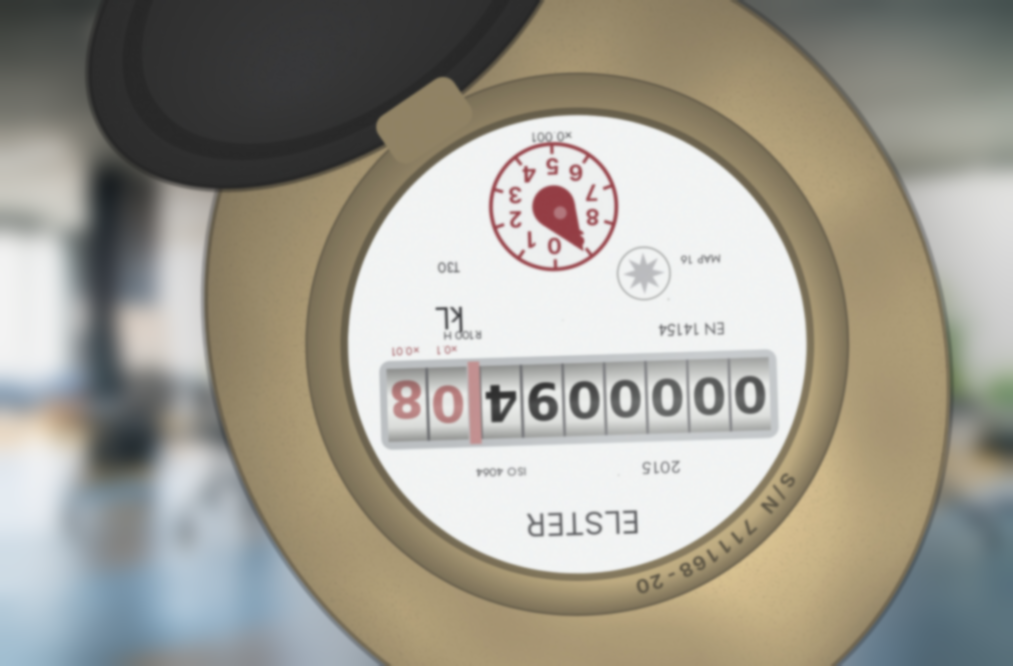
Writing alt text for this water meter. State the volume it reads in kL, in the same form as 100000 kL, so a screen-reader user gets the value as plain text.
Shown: 94.079 kL
